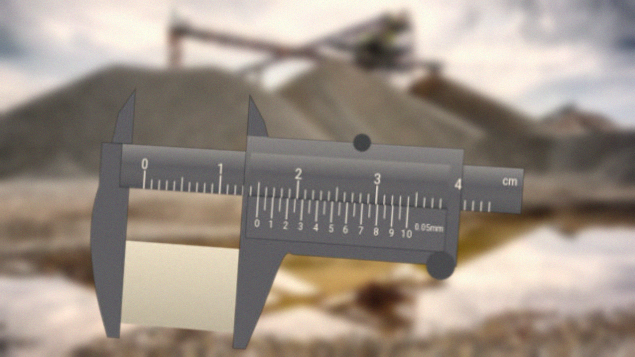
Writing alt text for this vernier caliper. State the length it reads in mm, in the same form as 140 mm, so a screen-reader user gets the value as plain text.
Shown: 15.0 mm
